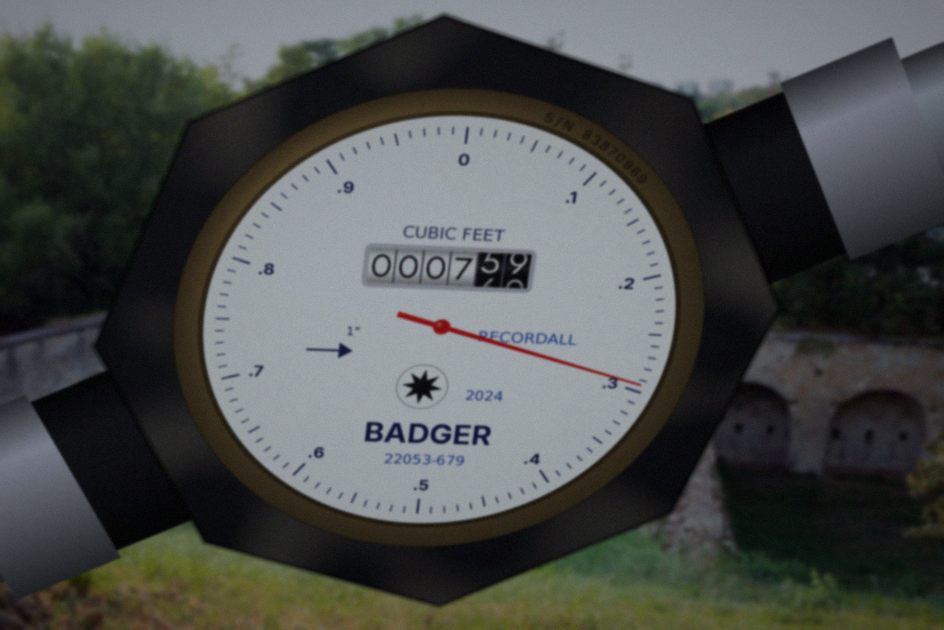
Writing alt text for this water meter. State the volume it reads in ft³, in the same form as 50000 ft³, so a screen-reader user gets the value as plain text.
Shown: 759.29 ft³
